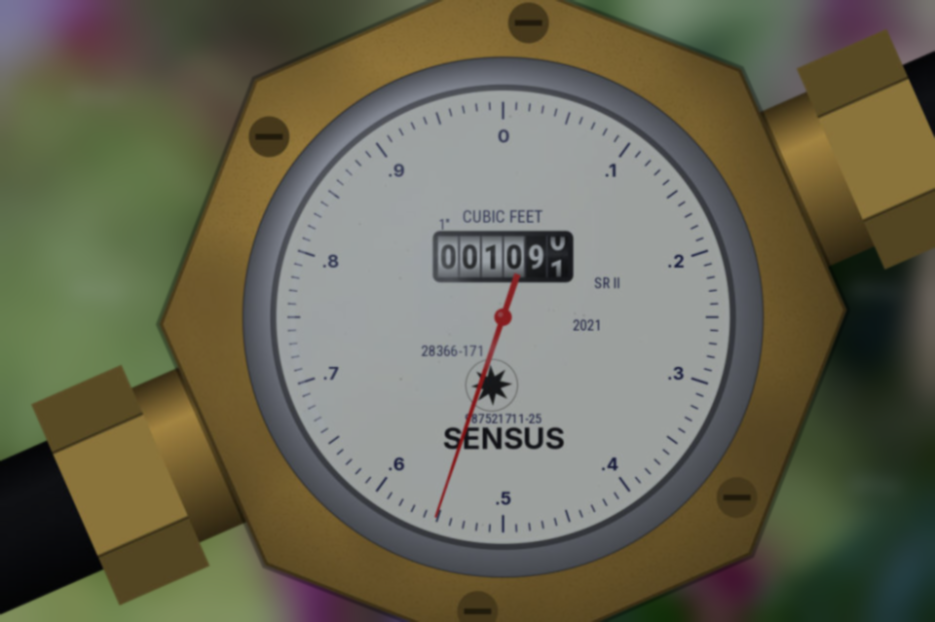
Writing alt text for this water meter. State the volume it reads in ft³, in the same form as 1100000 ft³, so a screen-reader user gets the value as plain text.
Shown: 1090.55 ft³
